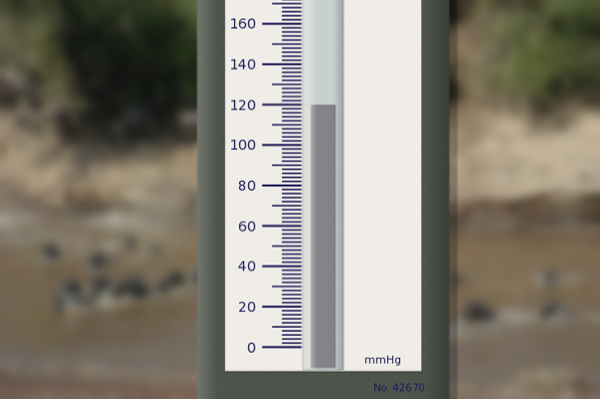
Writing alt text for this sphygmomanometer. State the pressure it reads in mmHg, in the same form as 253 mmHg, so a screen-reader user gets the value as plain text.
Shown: 120 mmHg
